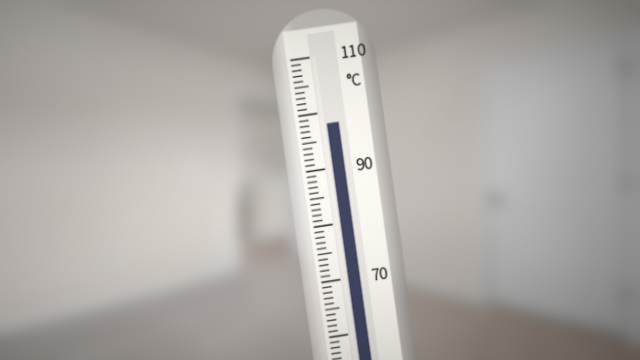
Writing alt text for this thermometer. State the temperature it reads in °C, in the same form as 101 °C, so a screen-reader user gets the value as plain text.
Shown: 98 °C
